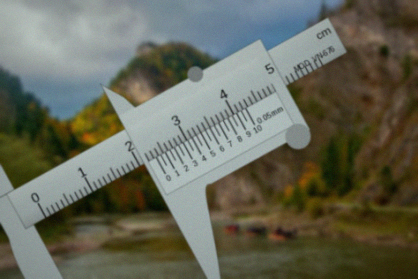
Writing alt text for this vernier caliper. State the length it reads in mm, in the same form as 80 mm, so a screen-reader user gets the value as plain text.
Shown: 23.5 mm
